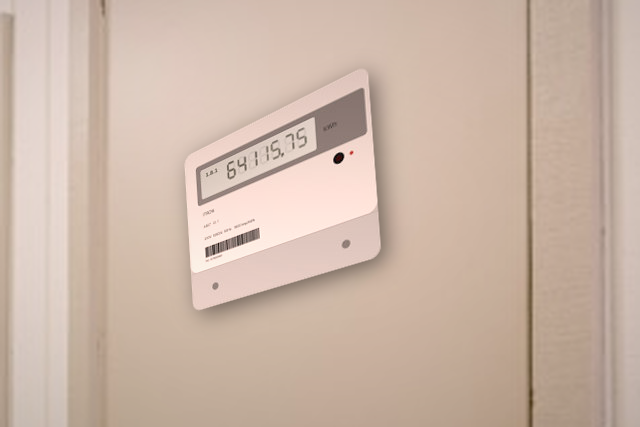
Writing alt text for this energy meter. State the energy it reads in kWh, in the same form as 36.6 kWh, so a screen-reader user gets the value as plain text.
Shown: 64115.75 kWh
